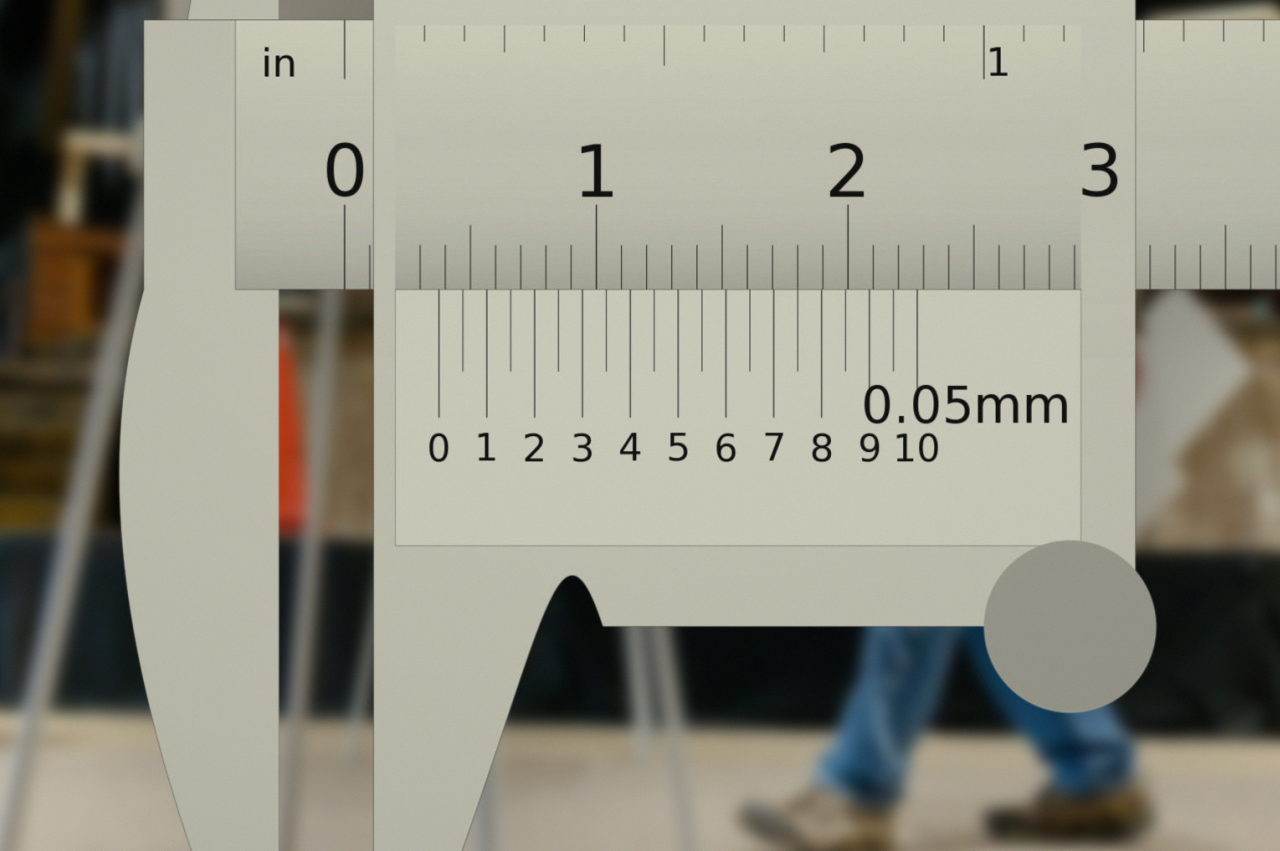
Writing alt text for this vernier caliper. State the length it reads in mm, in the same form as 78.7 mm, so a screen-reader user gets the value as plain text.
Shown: 3.75 mm
